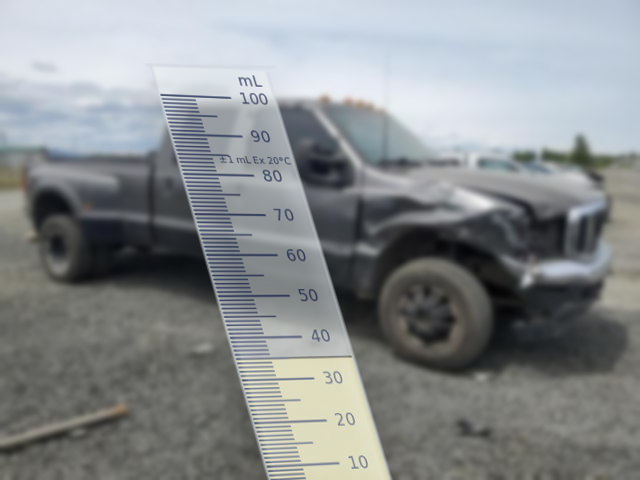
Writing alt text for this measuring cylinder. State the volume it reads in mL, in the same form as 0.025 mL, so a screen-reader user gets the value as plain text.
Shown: 35 mL
